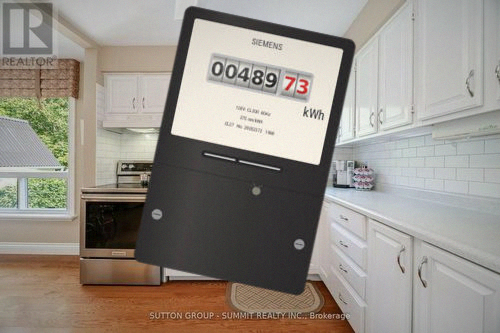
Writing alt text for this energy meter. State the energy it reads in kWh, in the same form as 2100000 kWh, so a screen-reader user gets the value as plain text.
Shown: 489.73 kWh
